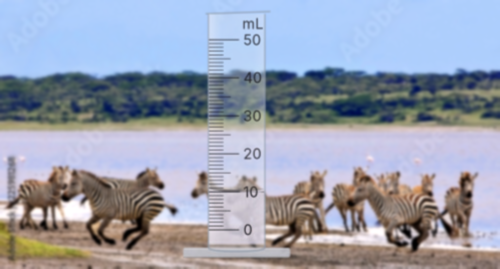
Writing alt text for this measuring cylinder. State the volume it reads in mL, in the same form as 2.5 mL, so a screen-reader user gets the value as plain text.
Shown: 10 mL
